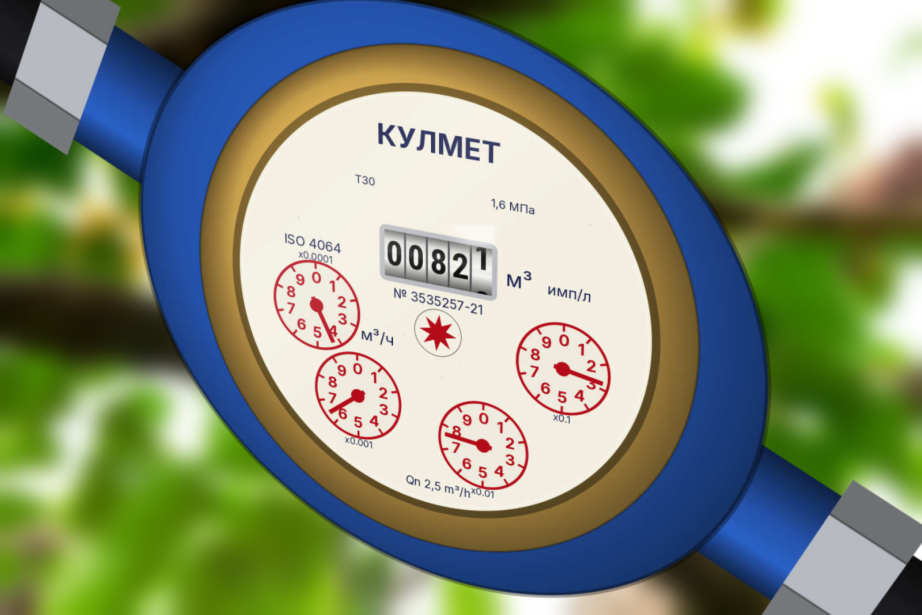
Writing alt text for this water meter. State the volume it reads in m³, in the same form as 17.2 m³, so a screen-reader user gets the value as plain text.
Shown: 821.2764 m³
